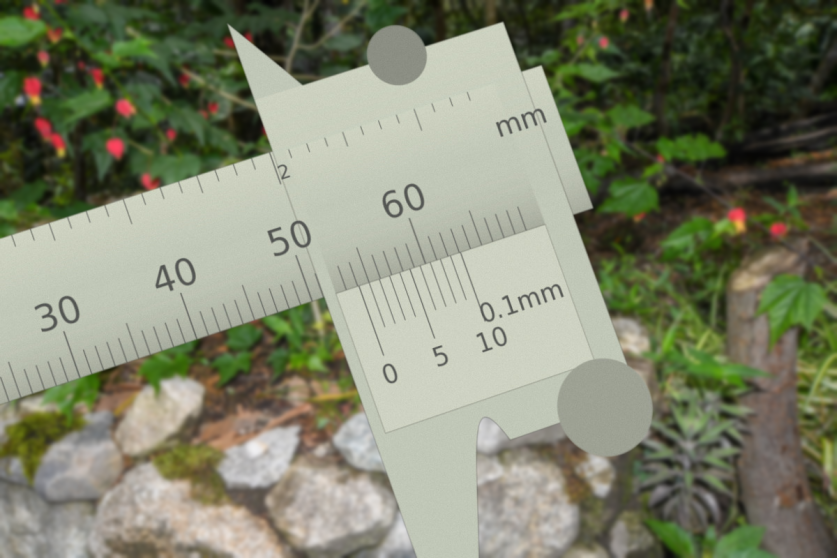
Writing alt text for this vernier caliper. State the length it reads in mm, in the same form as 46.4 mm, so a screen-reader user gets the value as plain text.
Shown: 54.1 mm
